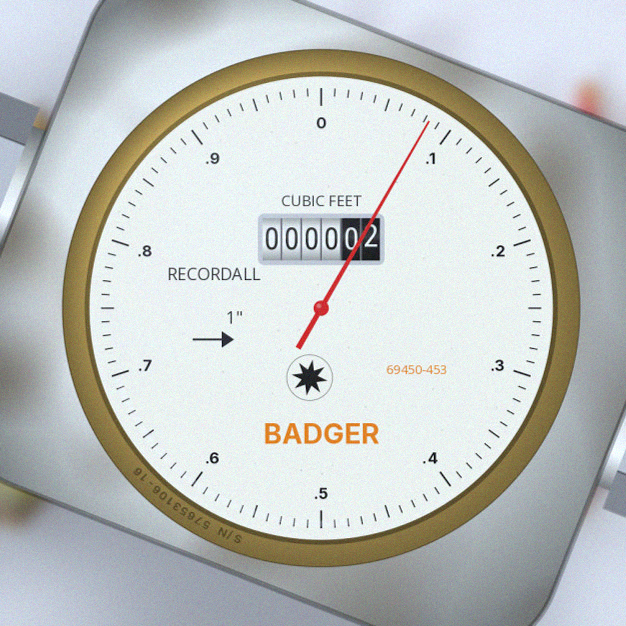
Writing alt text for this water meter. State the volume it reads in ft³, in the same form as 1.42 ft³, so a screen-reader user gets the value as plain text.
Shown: 2.08 ft³
